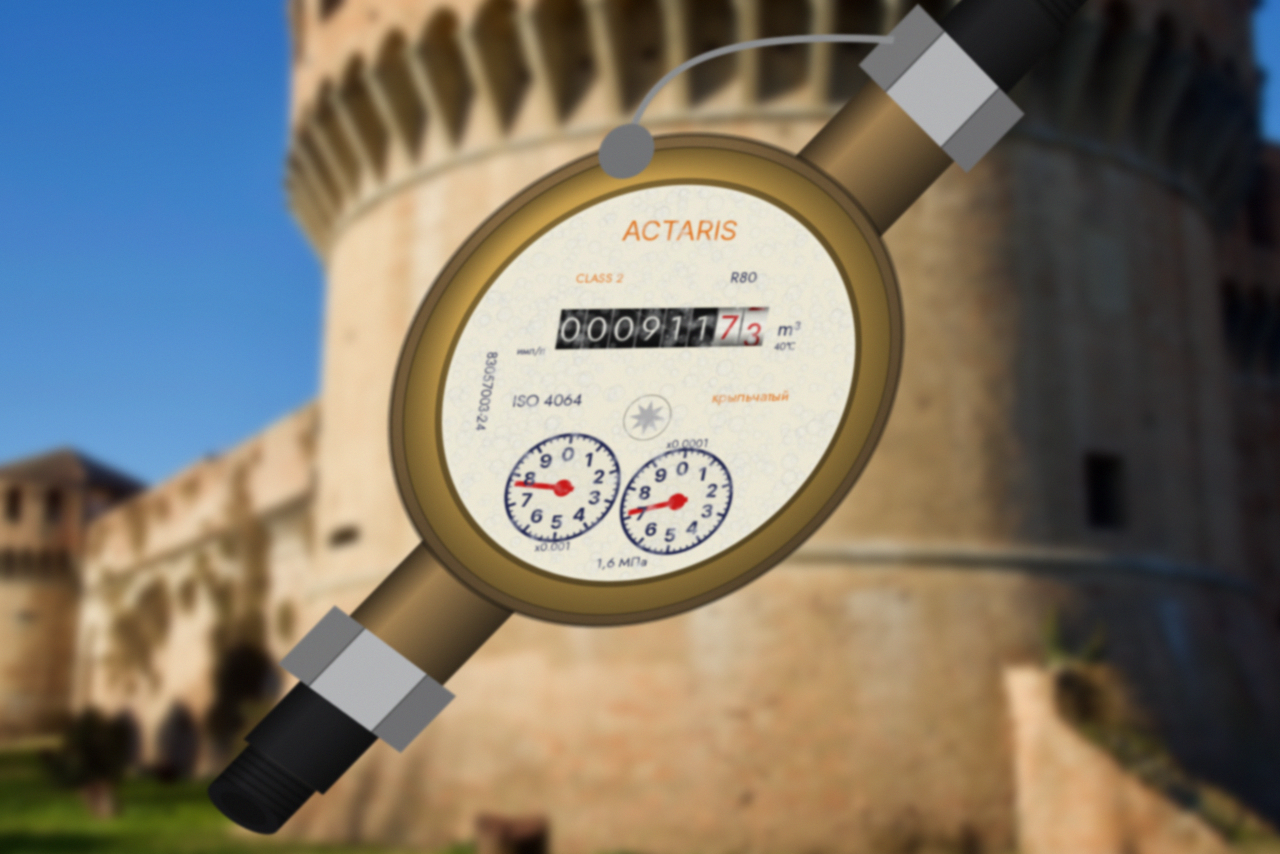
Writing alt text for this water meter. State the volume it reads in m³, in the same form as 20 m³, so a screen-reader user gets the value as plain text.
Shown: 911.7277 m³
